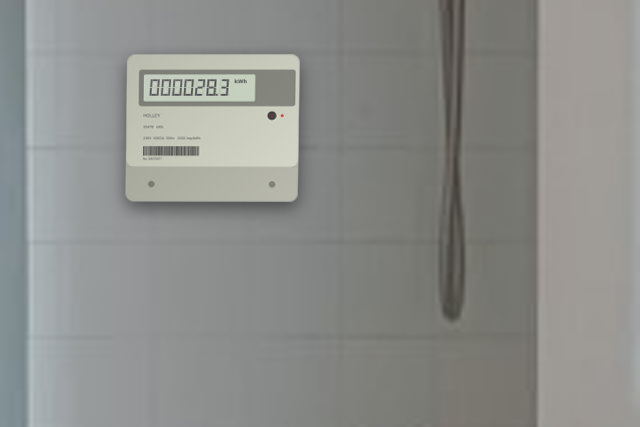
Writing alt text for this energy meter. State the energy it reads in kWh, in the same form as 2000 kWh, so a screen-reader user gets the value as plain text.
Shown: 28.3 kWh
